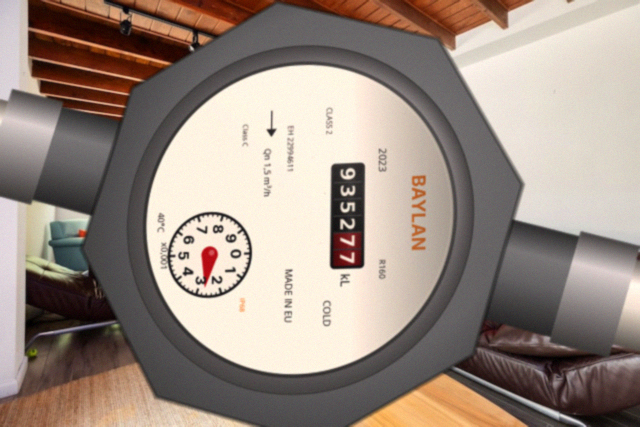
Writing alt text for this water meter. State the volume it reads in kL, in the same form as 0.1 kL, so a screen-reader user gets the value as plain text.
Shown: 9352.772 kL
